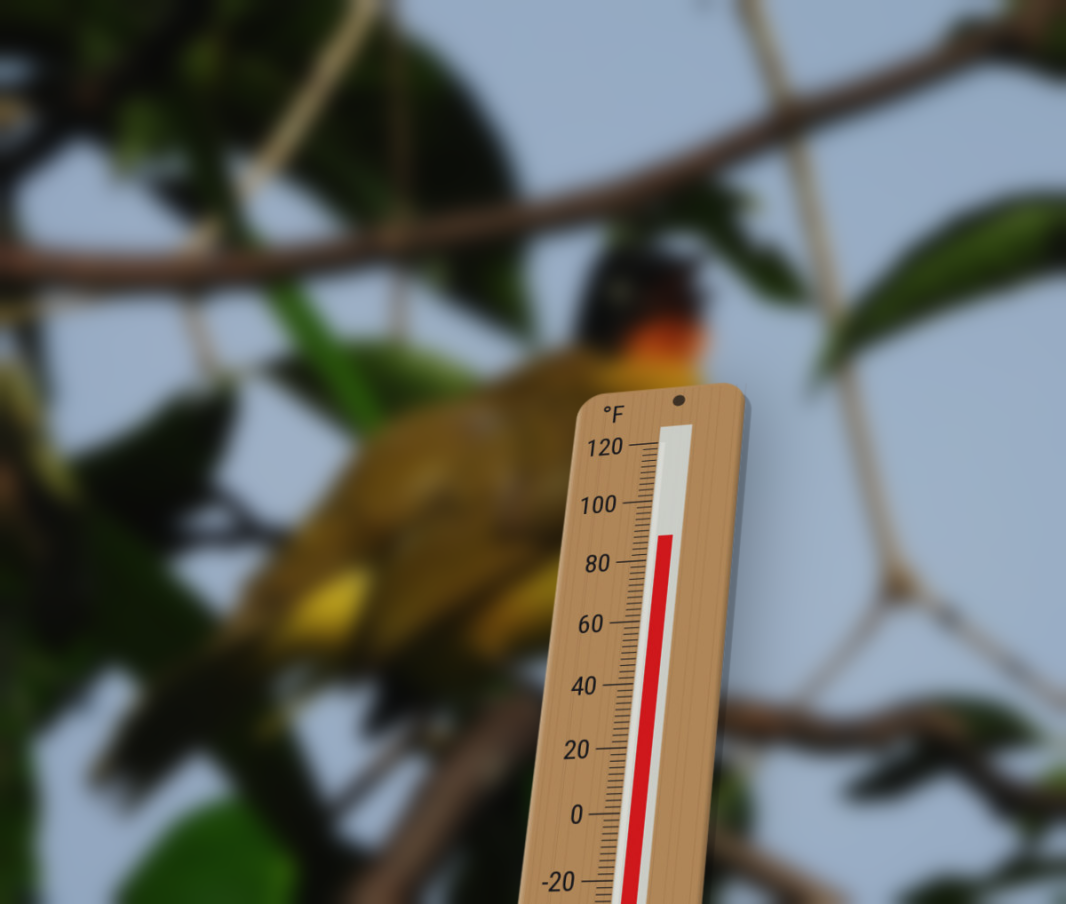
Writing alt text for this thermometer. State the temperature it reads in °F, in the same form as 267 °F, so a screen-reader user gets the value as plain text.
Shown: 88 °F
